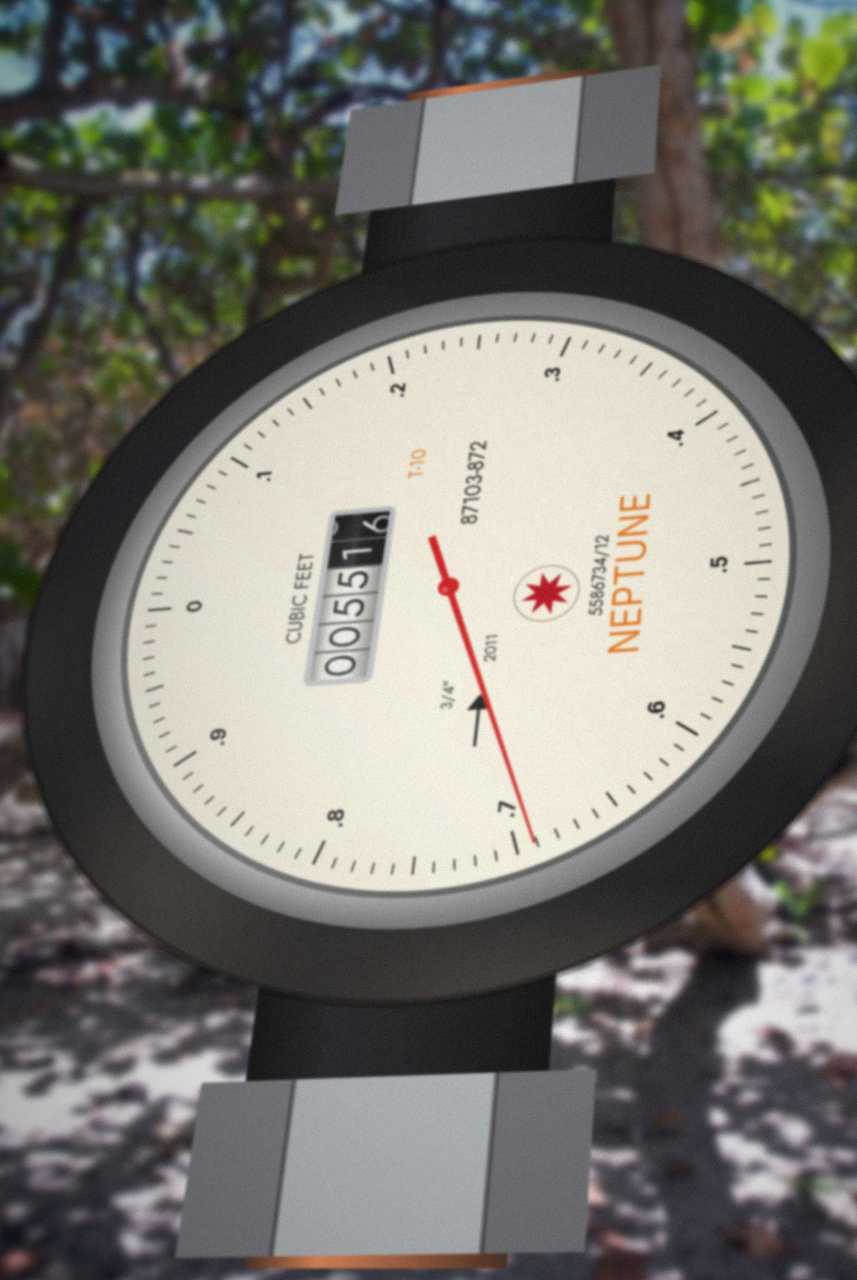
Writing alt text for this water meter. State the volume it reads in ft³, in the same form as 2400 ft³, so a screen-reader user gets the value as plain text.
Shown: 5515.69 ft³
